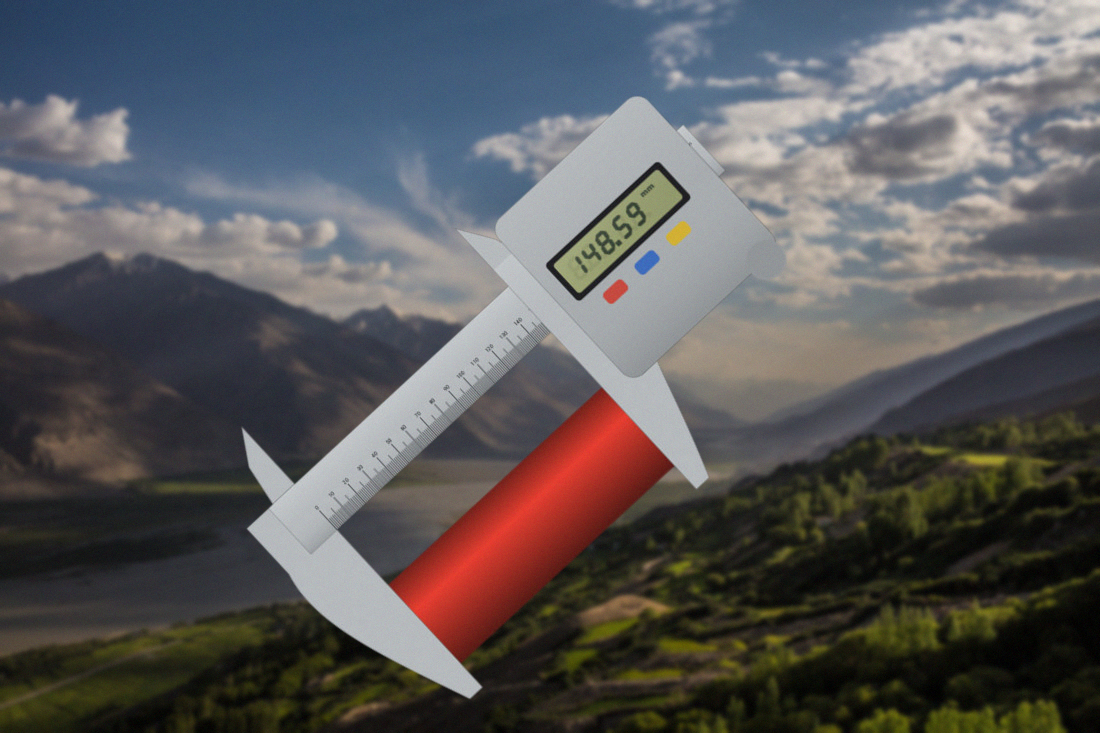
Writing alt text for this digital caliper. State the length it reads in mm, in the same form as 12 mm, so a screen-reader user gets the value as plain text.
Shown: 148.59 mm
